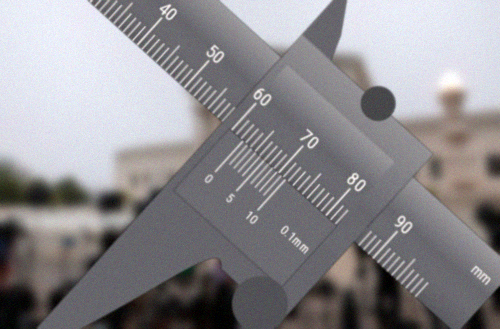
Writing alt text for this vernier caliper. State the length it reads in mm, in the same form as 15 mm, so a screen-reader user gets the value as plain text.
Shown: 62.5 mm
